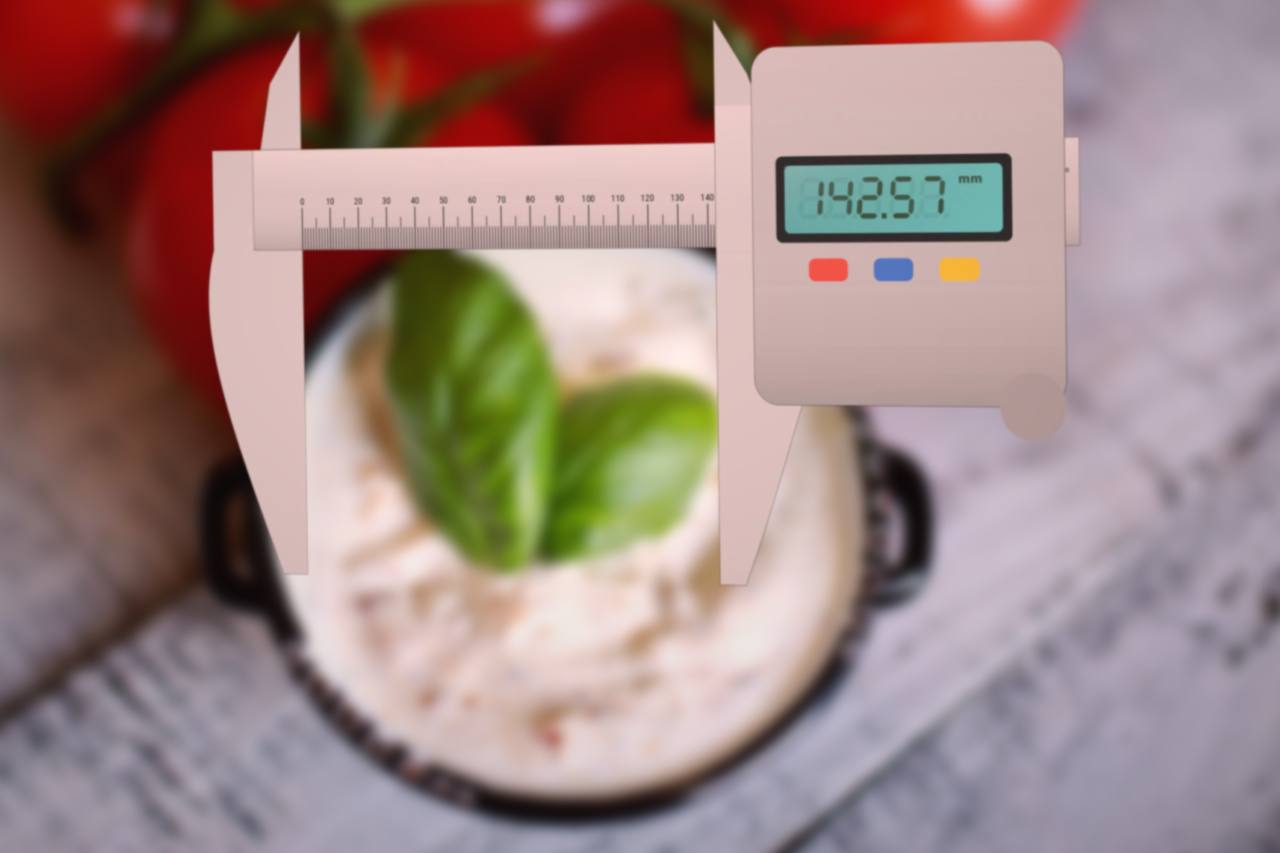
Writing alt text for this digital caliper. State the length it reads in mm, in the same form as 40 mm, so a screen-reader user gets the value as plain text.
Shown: 142.57 mm
